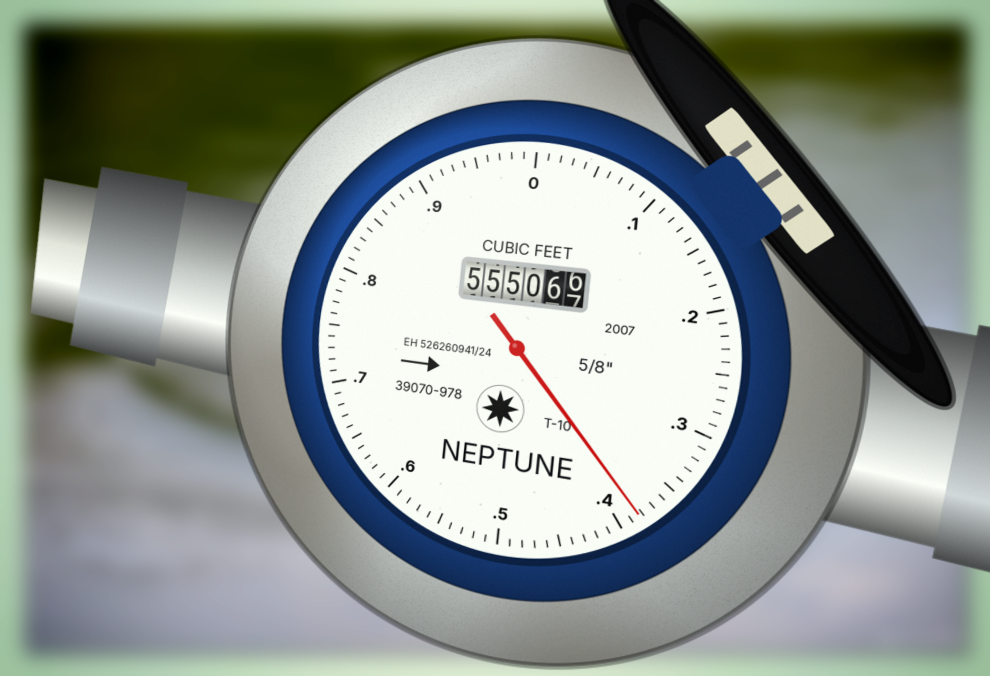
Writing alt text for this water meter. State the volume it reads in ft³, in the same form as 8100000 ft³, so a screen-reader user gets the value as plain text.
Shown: 555066.38 ft³
